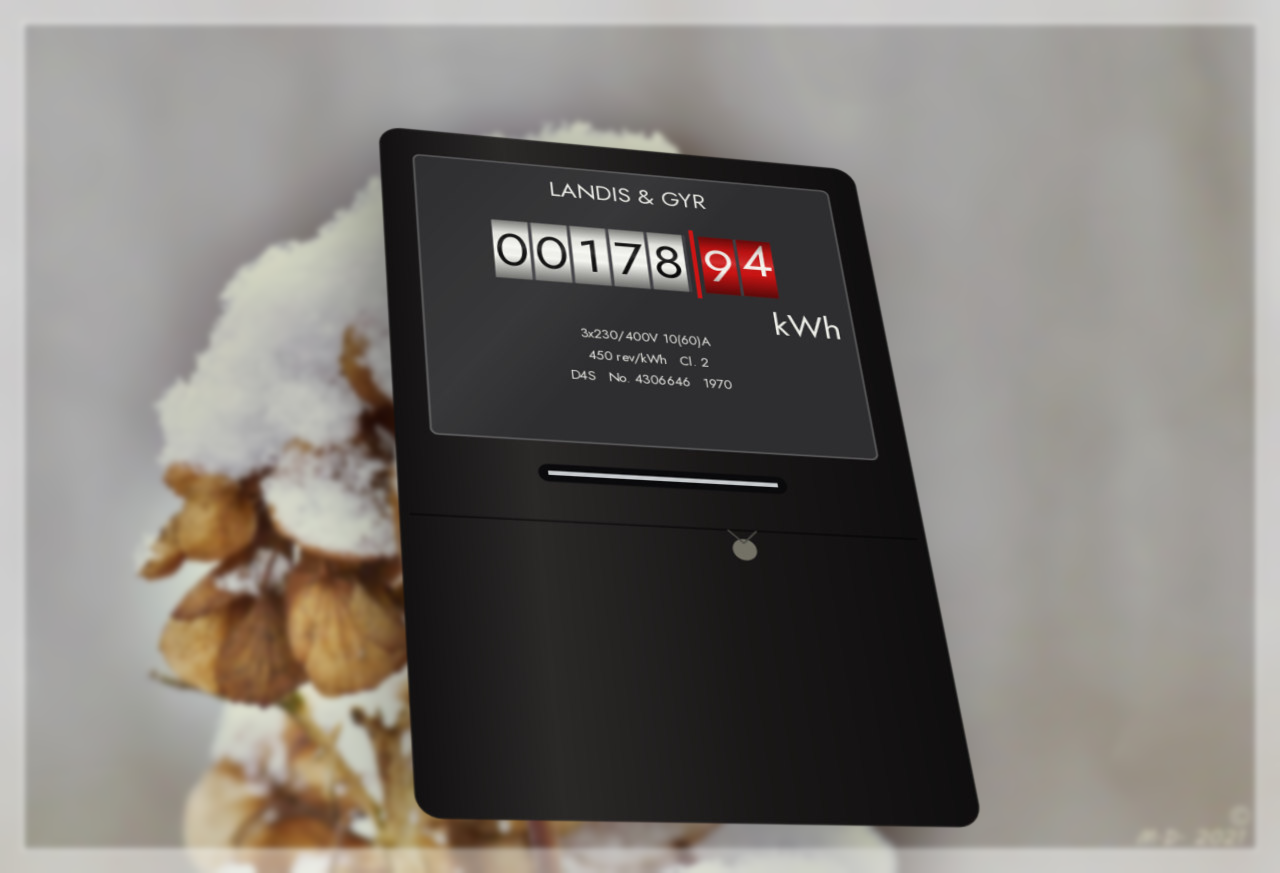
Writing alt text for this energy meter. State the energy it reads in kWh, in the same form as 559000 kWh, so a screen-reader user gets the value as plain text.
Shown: 178.94 kWh
